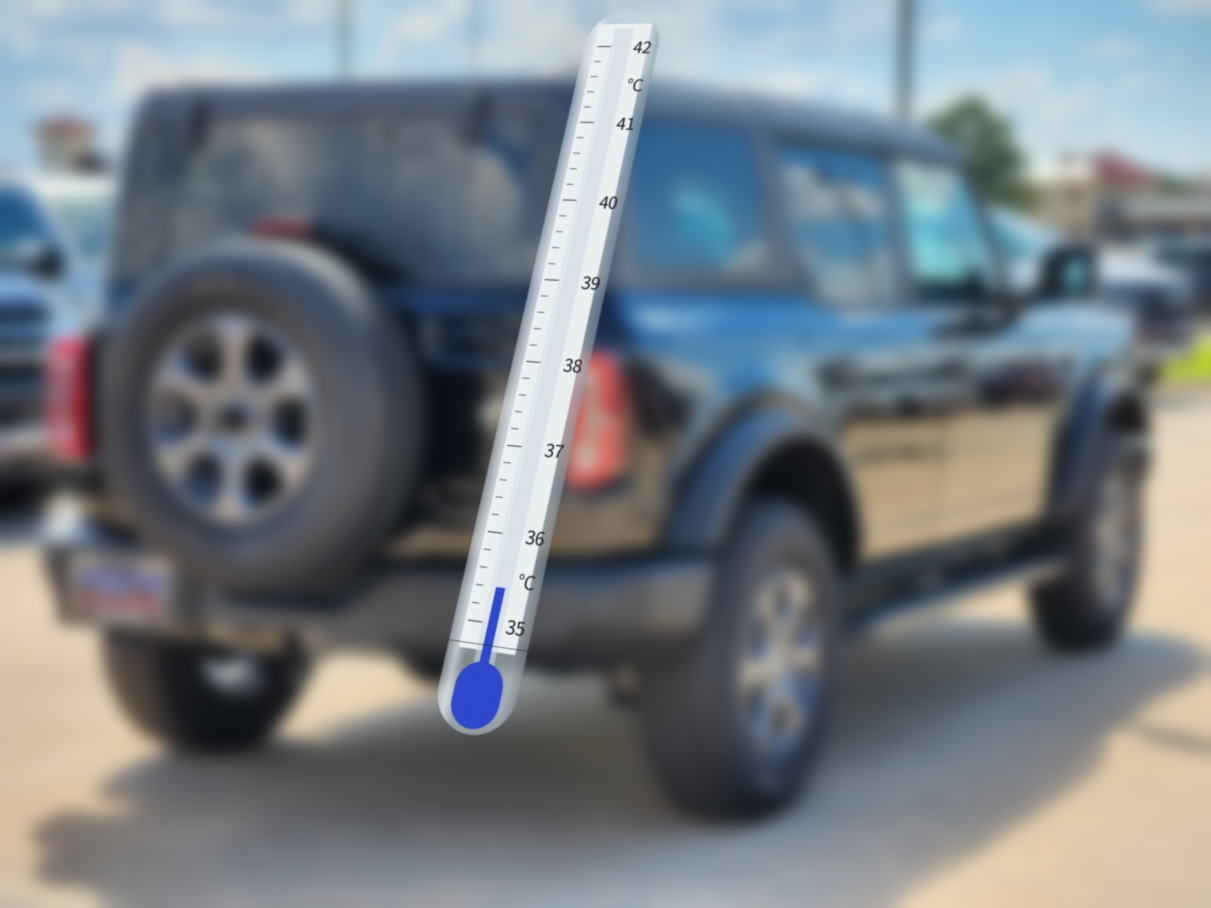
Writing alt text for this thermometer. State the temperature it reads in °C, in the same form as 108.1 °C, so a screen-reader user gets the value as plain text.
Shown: 35.4 °C
